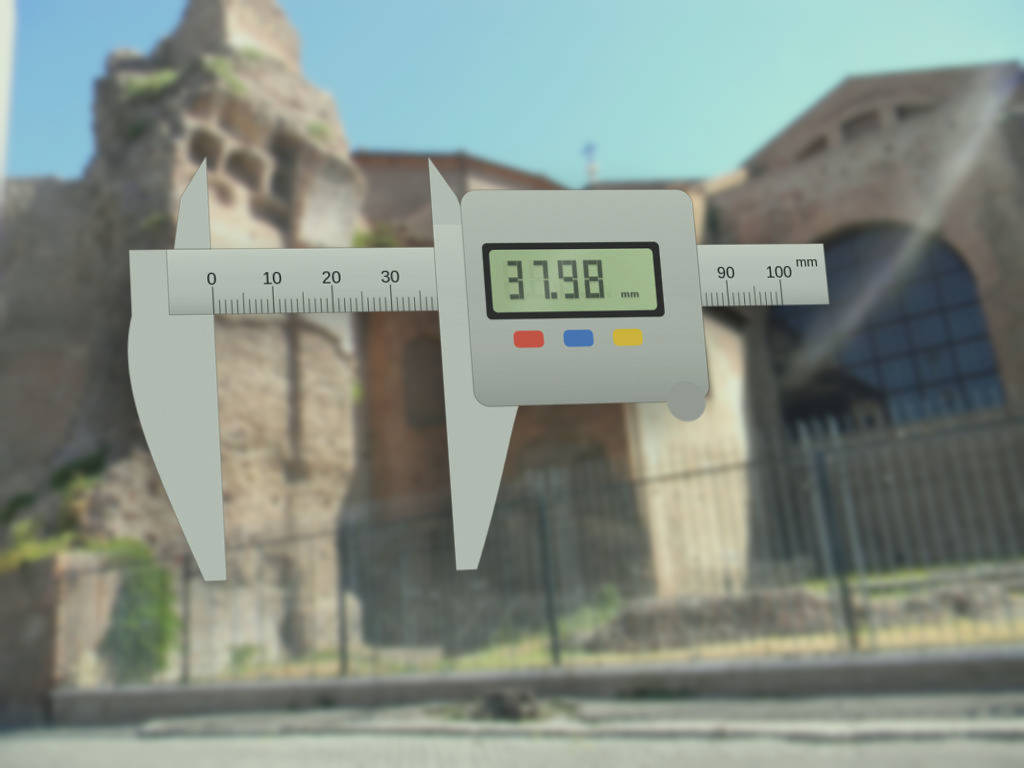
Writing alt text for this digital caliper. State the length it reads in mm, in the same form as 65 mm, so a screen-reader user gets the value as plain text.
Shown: 37.98 mm
